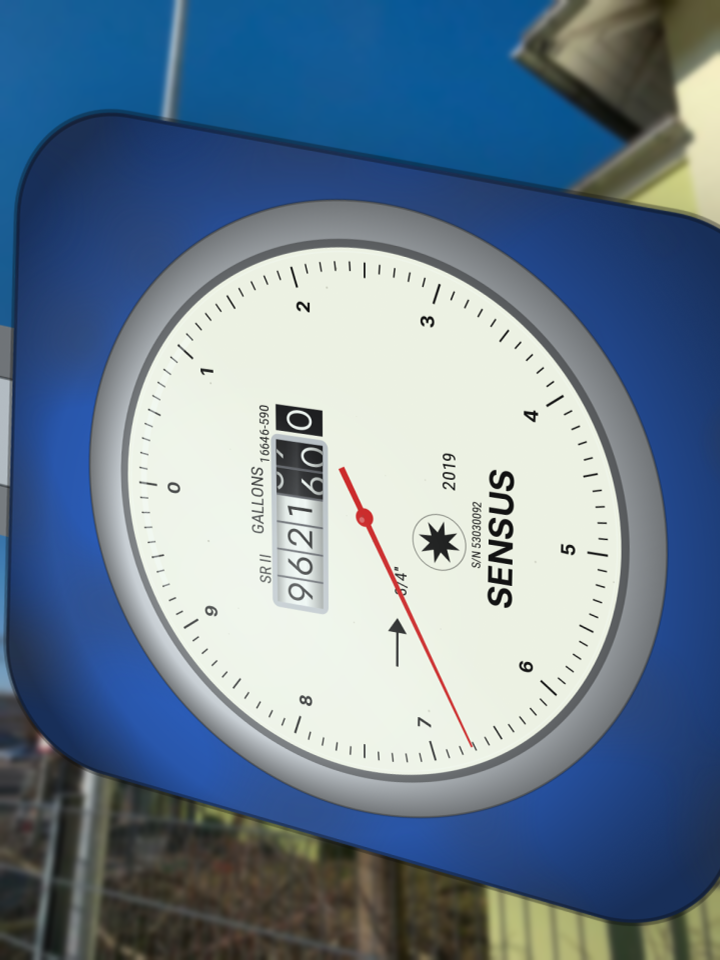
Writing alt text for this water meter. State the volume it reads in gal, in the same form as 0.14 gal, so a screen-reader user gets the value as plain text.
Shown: 9621596.7 gal
